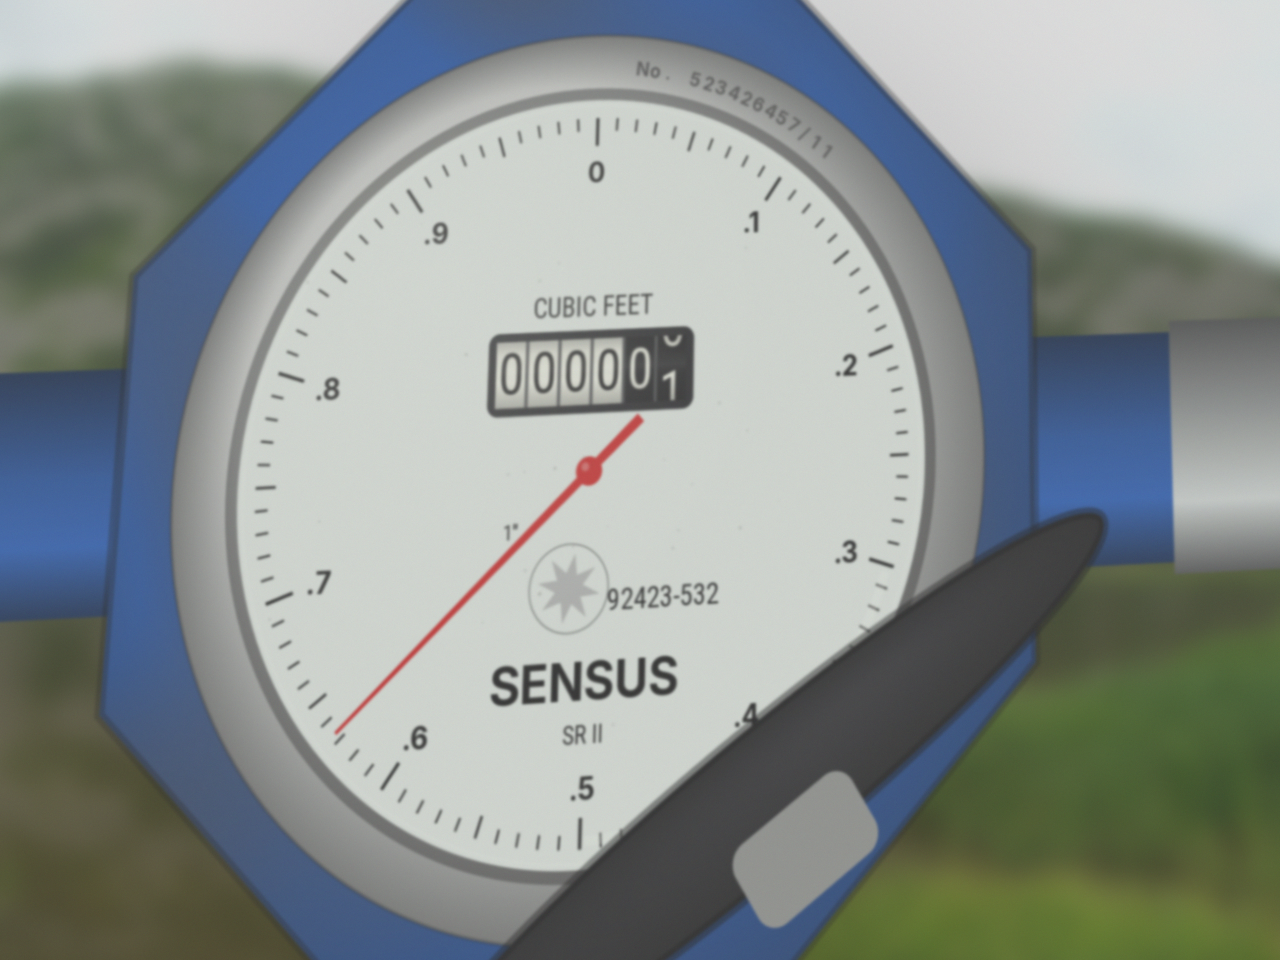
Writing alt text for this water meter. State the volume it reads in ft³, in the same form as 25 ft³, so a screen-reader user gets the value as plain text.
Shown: 0.63 ft³
